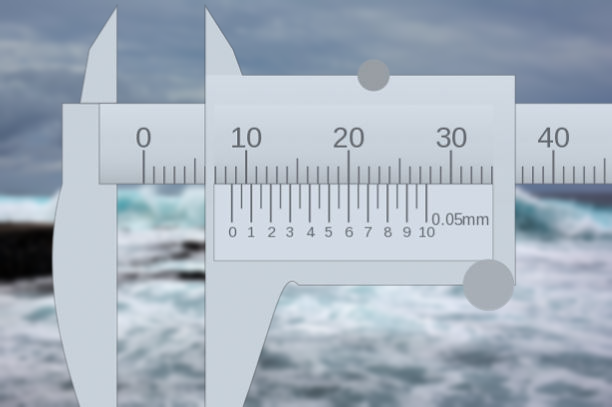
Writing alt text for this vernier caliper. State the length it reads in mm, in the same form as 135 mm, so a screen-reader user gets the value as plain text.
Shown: 8.6 mm
